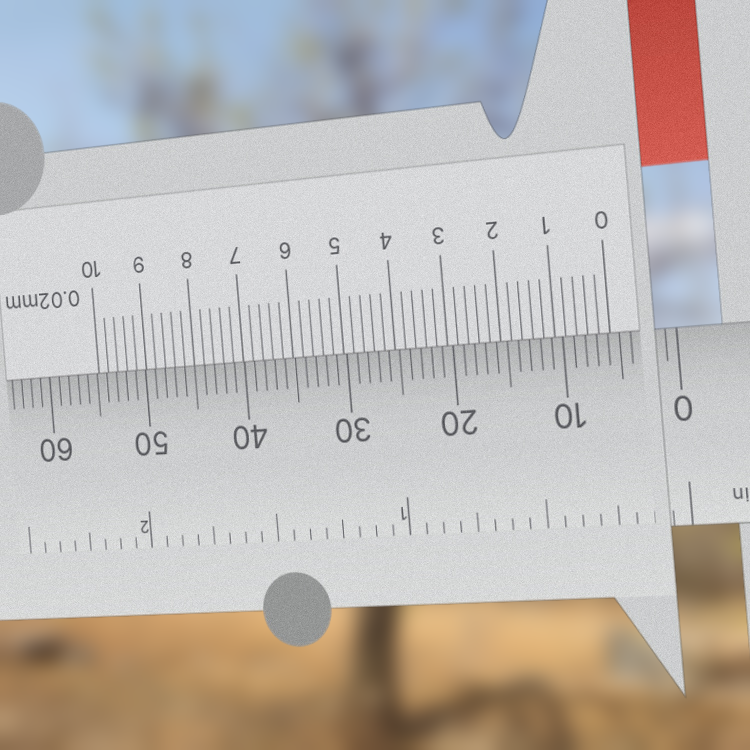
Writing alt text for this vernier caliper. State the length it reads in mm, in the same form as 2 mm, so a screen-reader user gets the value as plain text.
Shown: 5.8 mm
